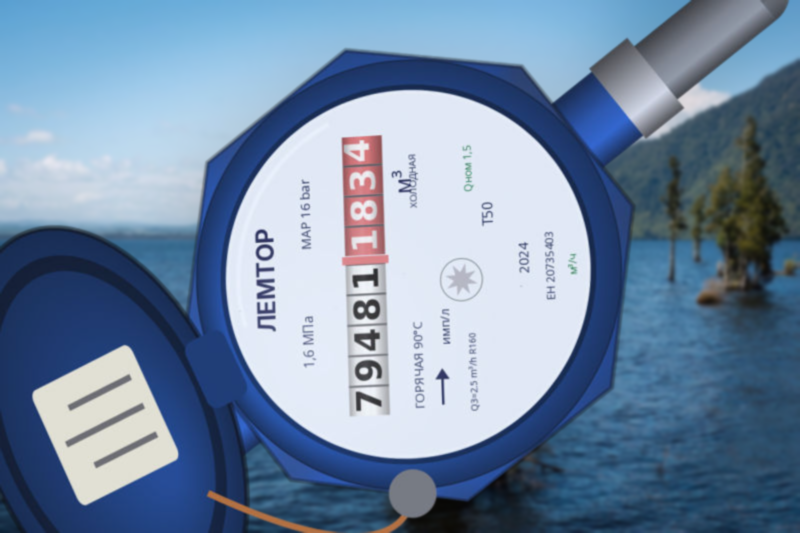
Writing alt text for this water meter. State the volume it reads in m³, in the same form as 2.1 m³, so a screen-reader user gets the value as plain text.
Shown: 79481.1834 m³
